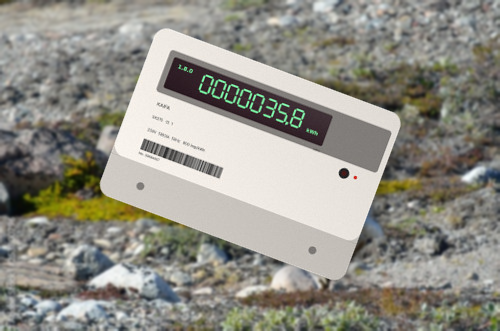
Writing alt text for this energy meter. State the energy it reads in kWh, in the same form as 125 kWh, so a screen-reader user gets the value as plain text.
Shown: 35.8 kWh
